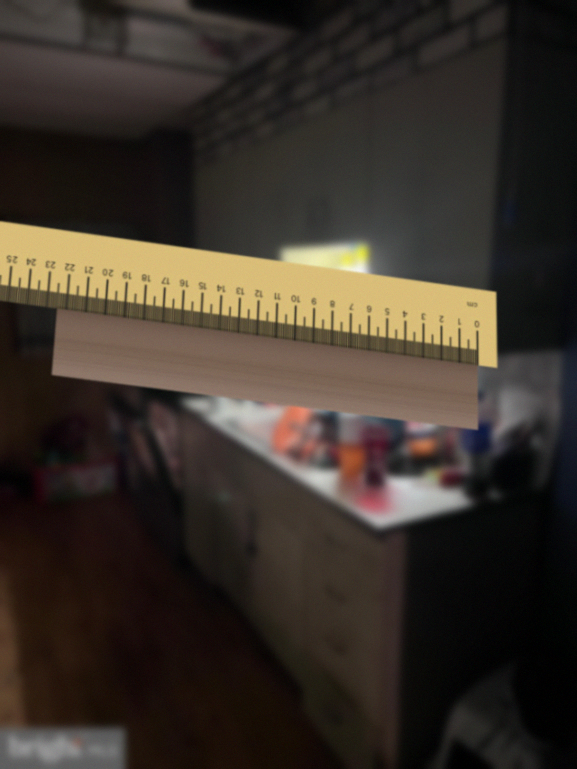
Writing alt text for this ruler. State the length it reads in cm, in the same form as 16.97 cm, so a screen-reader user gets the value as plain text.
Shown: 22.5 cm
